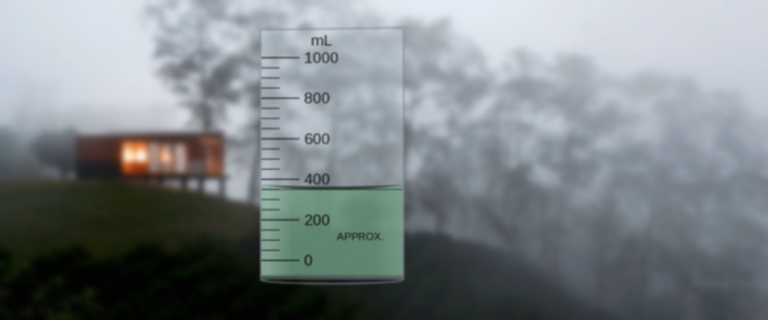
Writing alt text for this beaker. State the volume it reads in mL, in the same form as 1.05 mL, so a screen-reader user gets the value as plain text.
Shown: 350 mL
